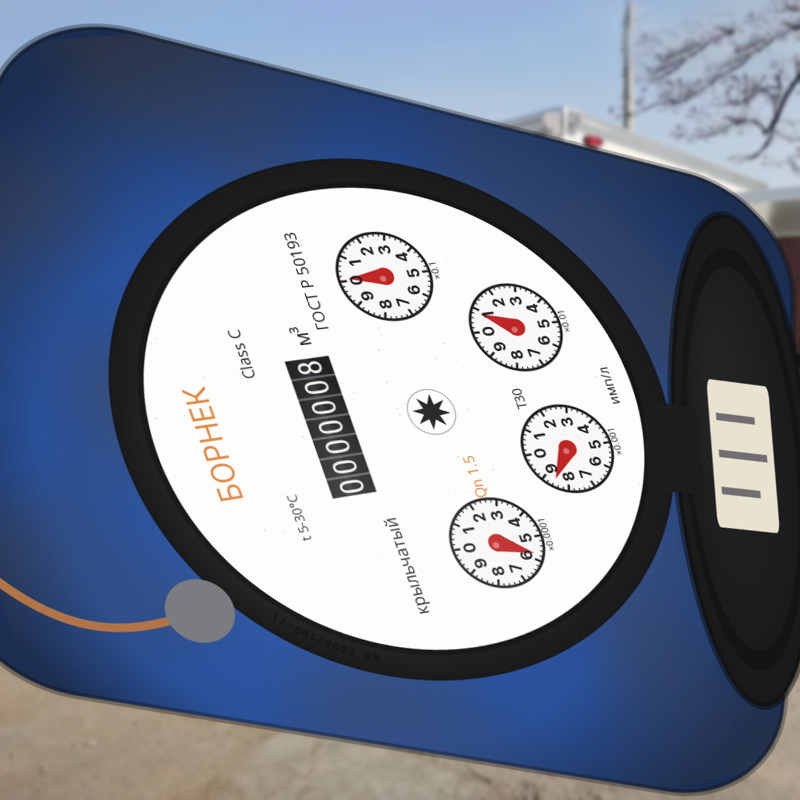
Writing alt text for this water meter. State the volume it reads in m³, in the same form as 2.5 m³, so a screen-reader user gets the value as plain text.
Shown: 8.0085 m³
